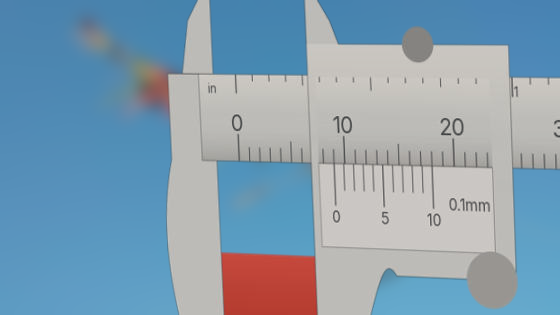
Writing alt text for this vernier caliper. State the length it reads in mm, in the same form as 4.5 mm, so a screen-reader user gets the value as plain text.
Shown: 9.0 mm
